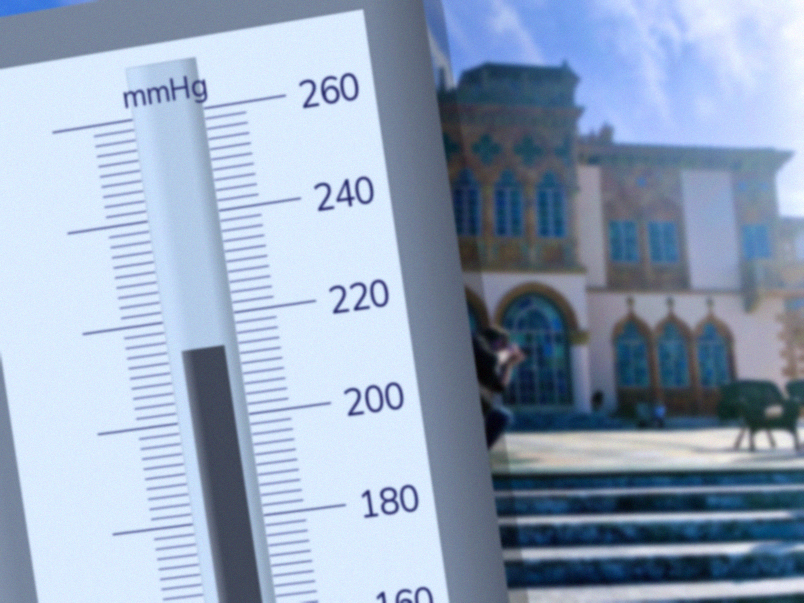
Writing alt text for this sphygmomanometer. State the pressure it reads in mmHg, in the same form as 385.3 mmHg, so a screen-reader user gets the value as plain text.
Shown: 214 mmHg
